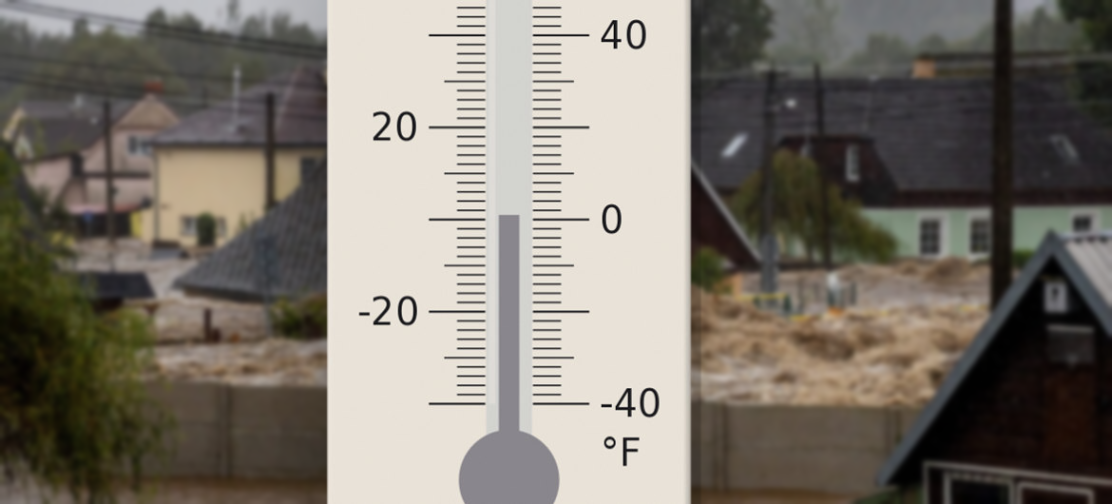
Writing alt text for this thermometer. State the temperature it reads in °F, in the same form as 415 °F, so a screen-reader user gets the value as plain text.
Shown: 1 °F
